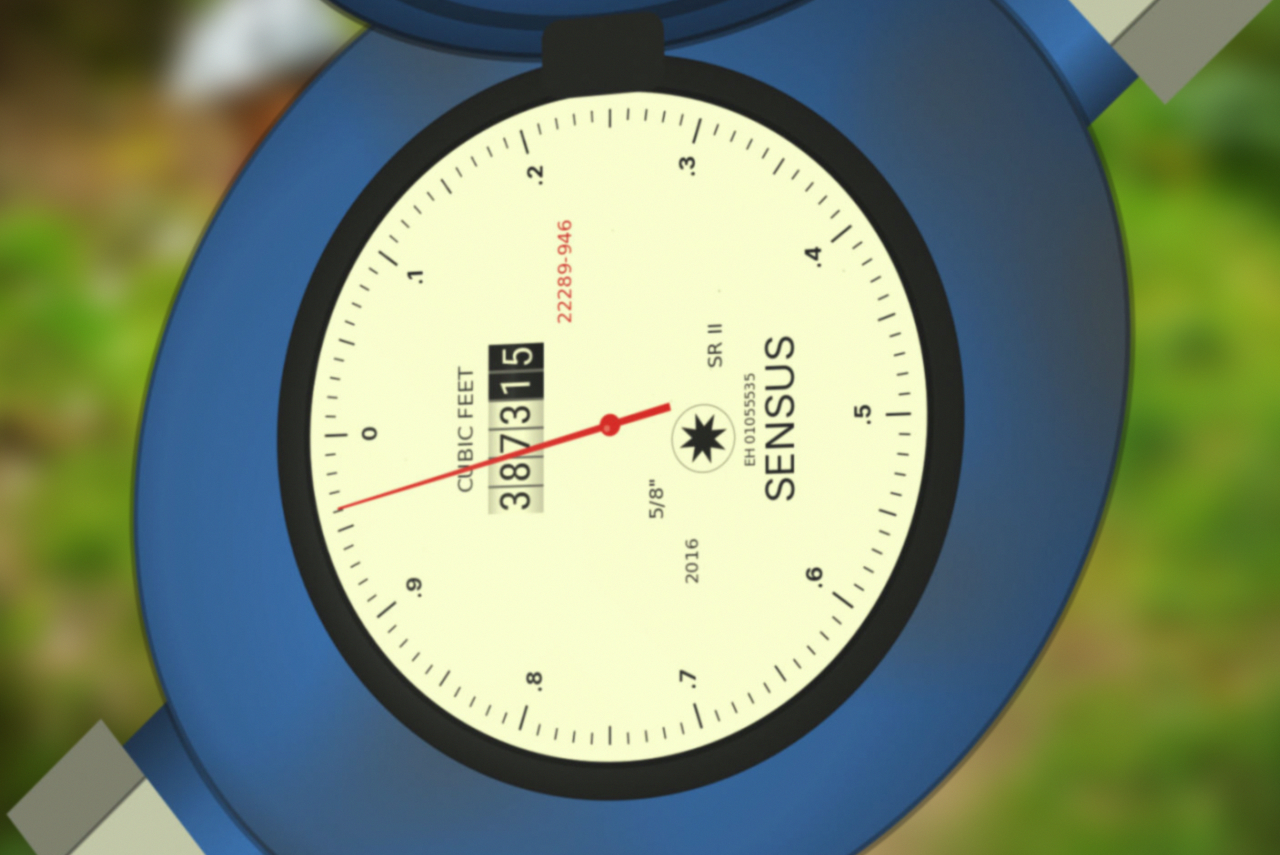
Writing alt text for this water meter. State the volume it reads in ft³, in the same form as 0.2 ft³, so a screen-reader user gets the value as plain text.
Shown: 387314.96 ft³
